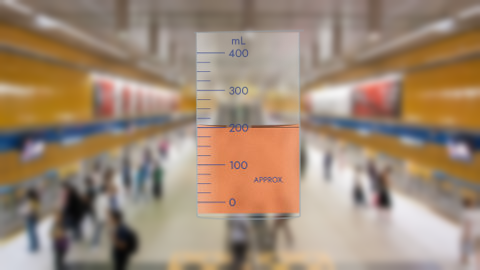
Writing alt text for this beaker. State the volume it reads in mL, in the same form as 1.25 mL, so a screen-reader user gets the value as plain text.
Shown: 200 mL
